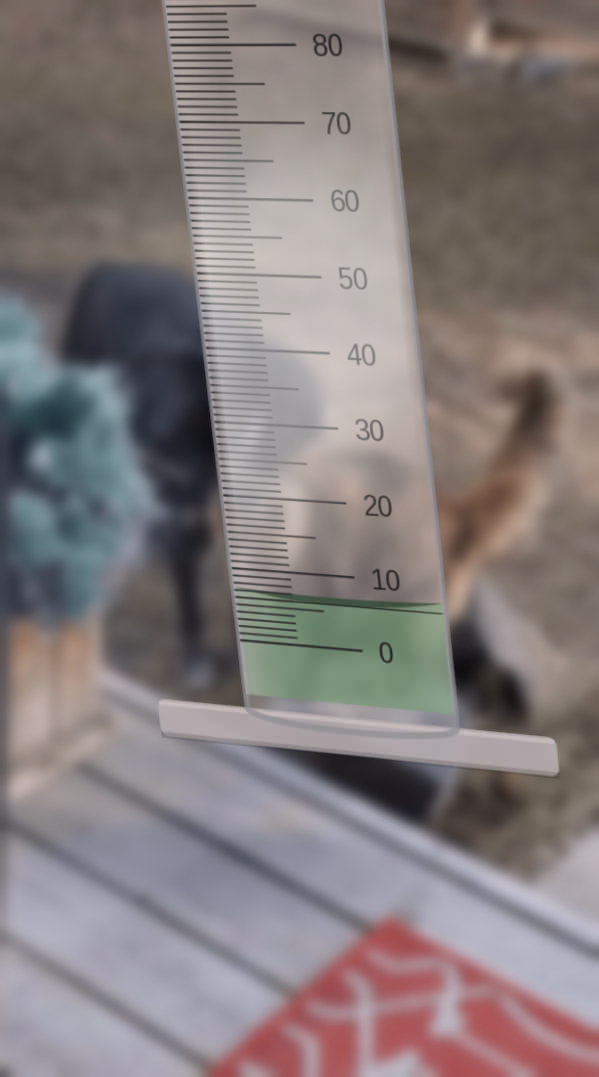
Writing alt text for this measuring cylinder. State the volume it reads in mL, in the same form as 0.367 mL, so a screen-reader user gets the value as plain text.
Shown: 6 mL
